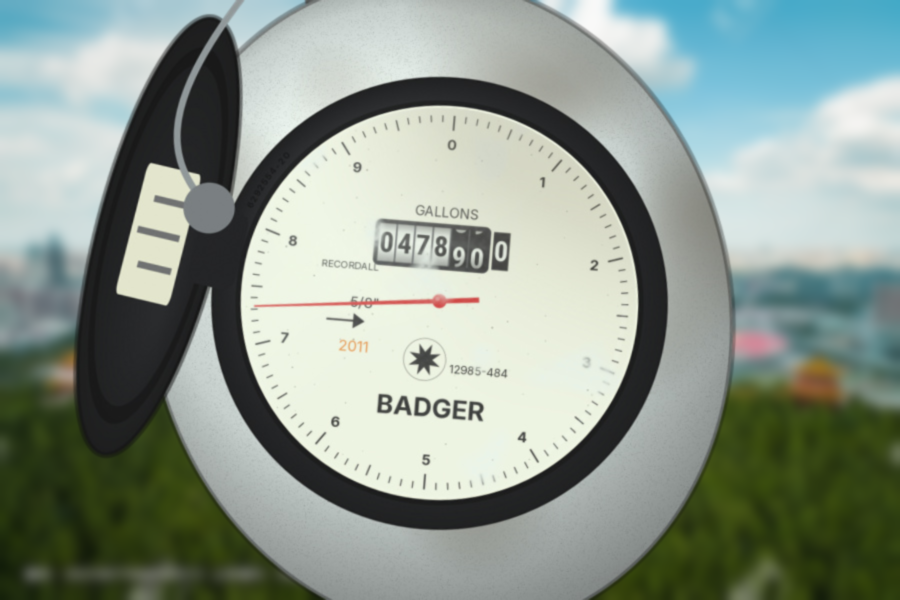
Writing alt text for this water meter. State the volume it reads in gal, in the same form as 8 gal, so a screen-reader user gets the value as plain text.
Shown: 478897.3 gal
